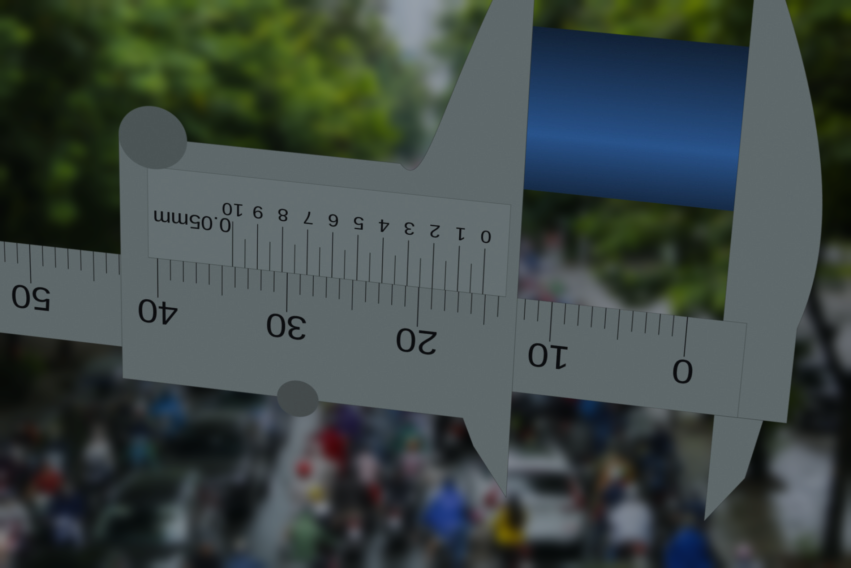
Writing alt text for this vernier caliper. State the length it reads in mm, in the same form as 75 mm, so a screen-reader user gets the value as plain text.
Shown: 15.2 mm
